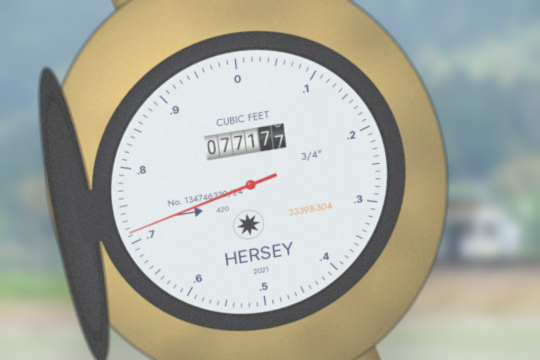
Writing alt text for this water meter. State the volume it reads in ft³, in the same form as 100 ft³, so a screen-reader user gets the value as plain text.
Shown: 77176.71 ft³
